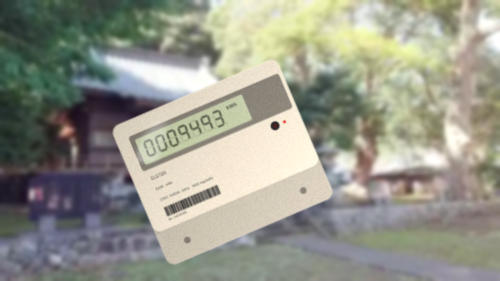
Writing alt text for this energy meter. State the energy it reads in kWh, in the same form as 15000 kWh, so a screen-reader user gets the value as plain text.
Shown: 9493 kWh
